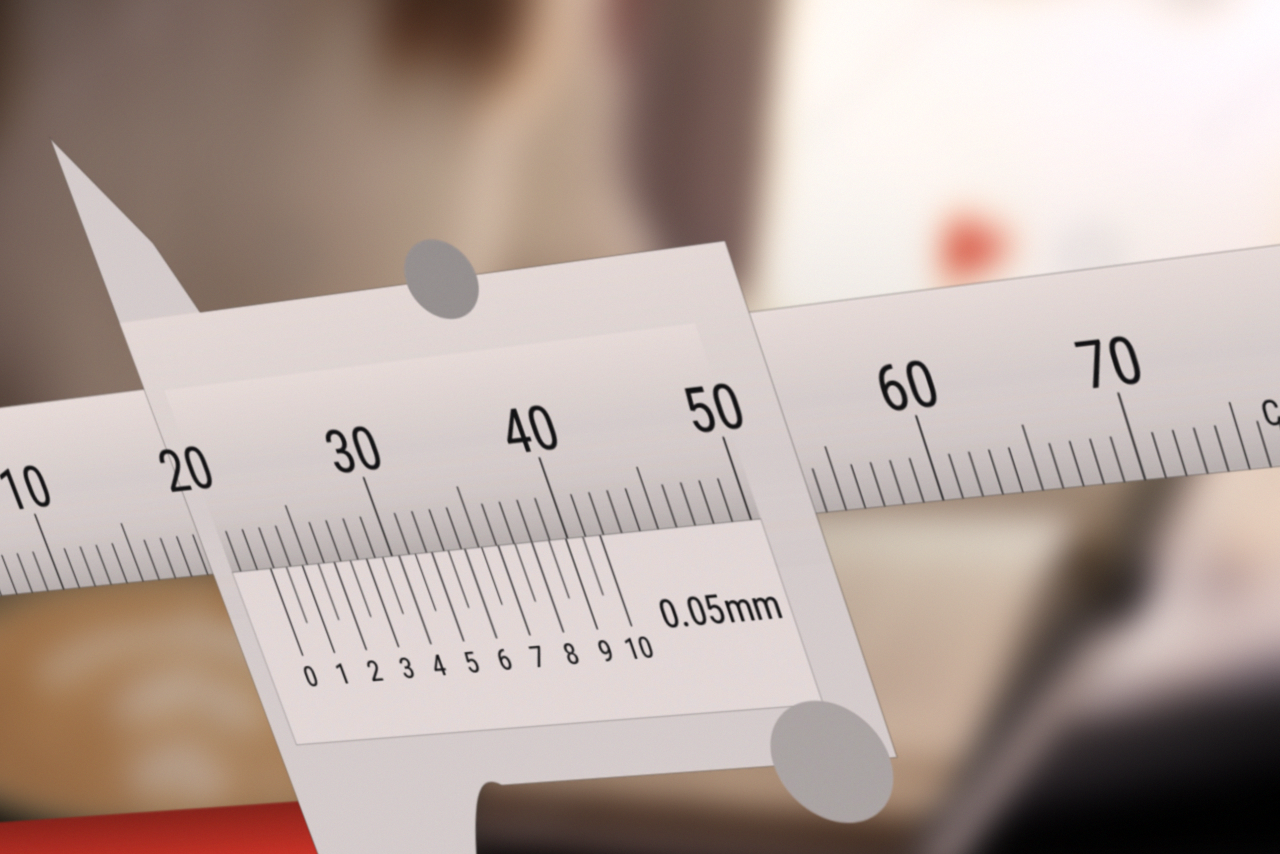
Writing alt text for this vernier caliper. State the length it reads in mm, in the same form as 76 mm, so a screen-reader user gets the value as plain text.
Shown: 22.8 mm
